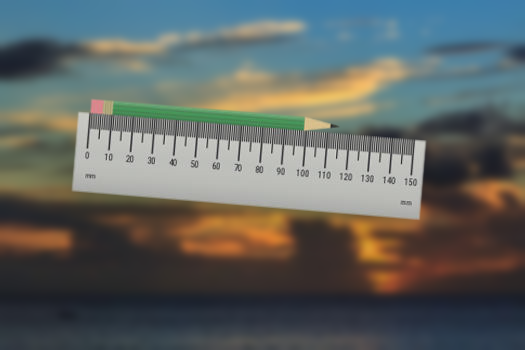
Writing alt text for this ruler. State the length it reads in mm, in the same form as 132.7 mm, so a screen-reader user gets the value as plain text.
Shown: 115 mm
